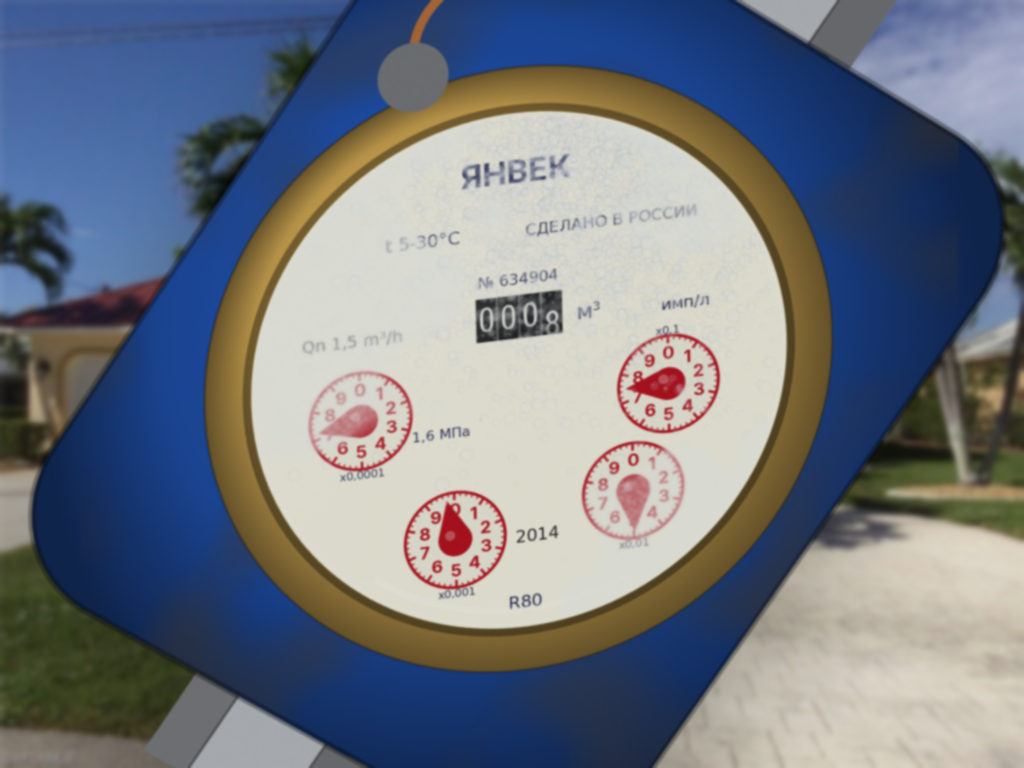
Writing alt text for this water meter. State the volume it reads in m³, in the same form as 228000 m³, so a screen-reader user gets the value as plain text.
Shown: 7.7497 m³
